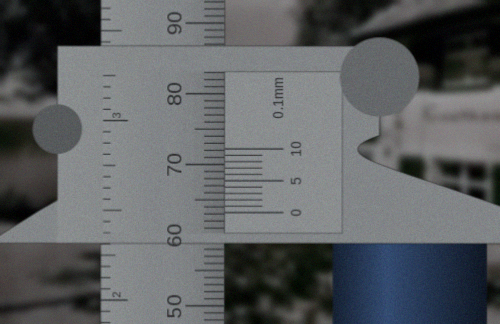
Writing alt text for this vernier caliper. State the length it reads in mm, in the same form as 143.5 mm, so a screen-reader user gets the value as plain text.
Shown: 63.2 mm
